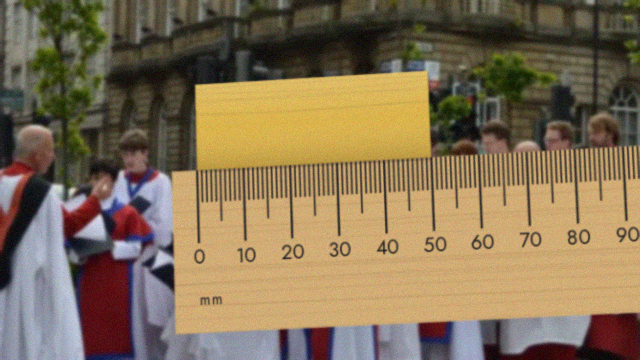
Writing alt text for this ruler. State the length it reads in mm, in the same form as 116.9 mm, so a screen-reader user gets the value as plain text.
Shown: 50 mm
